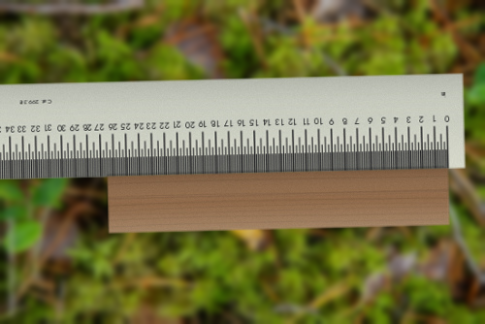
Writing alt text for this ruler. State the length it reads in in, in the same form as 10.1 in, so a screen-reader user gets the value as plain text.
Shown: 26.5 in
